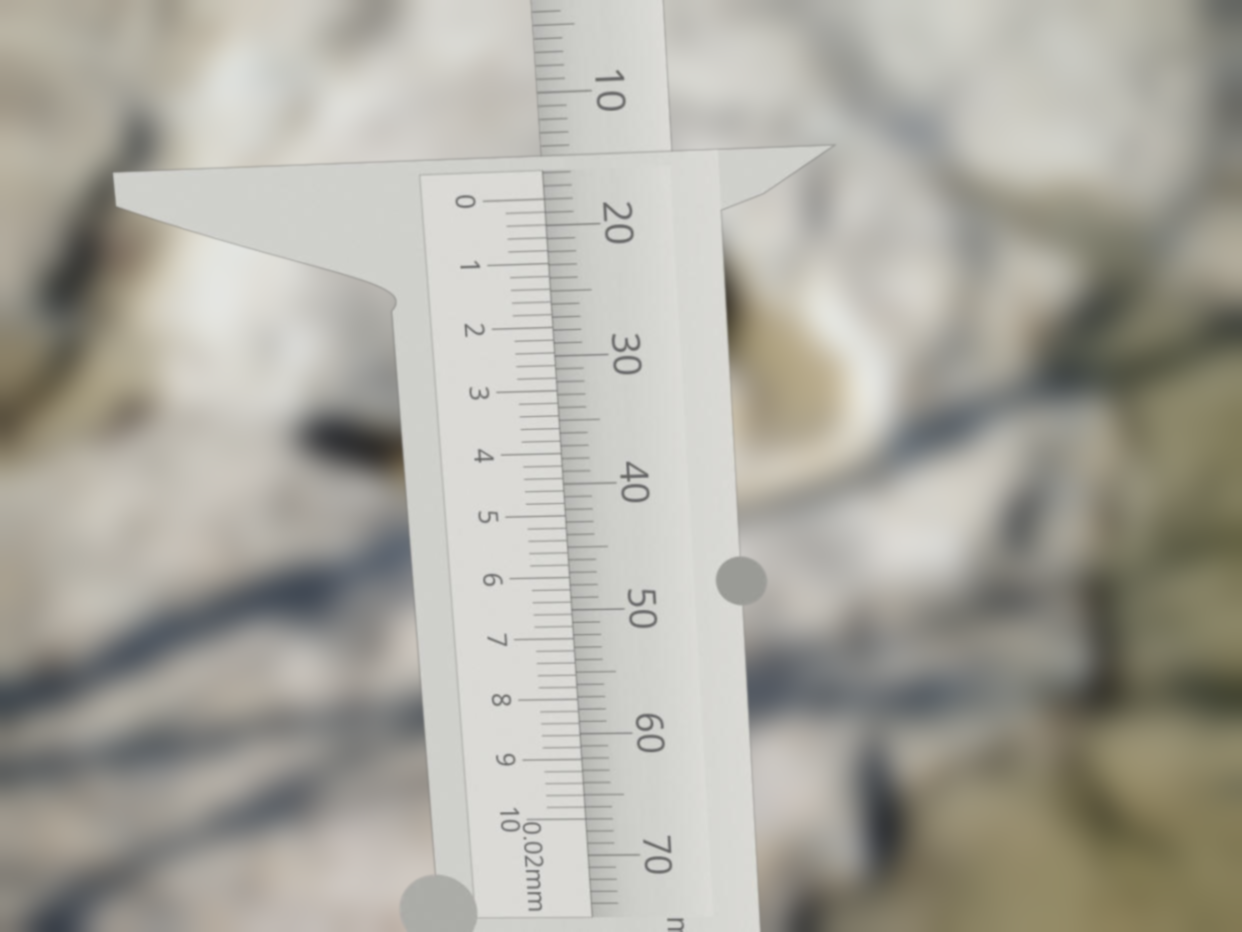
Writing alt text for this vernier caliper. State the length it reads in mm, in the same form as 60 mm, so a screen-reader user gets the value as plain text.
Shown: 18.0 mm
